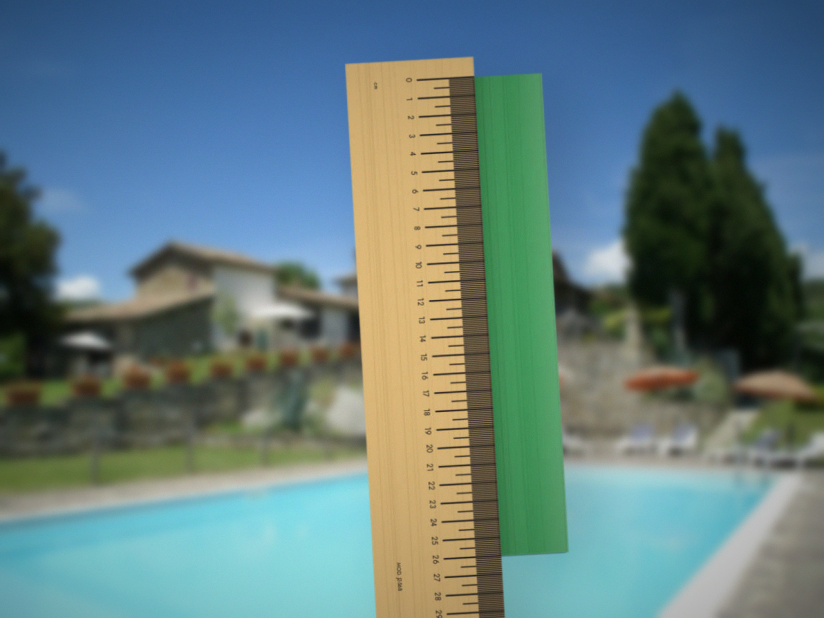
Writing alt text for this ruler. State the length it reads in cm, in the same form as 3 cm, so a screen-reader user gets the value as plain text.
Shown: 26 cm
